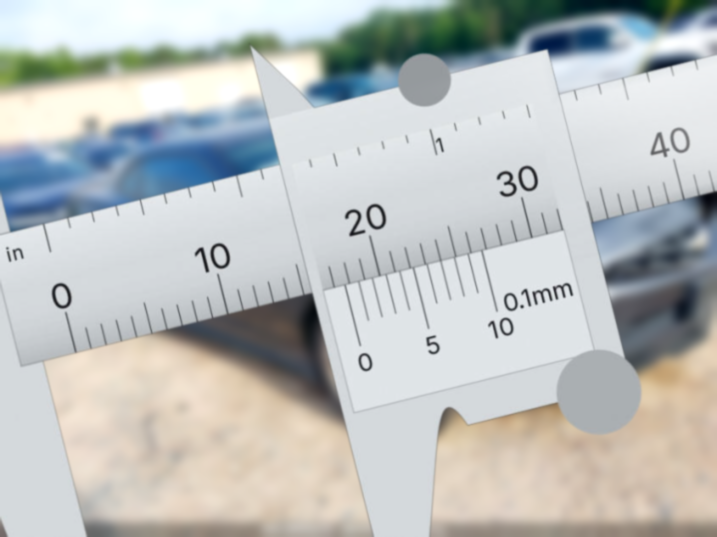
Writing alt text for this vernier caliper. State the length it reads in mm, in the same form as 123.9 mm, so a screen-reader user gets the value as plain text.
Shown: 17.7 mm
